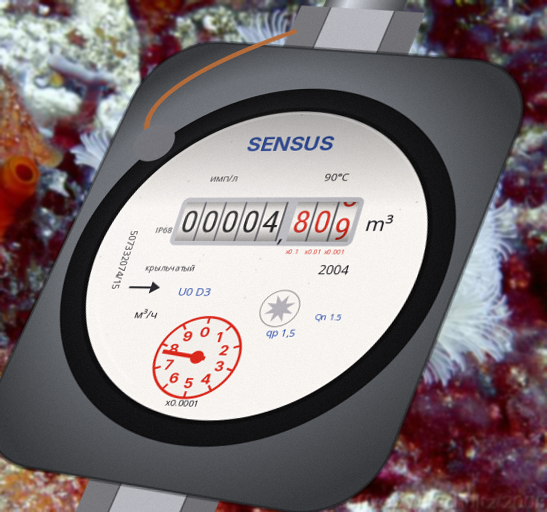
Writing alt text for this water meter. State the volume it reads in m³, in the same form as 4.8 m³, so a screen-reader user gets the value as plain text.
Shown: 4.8087 m³
